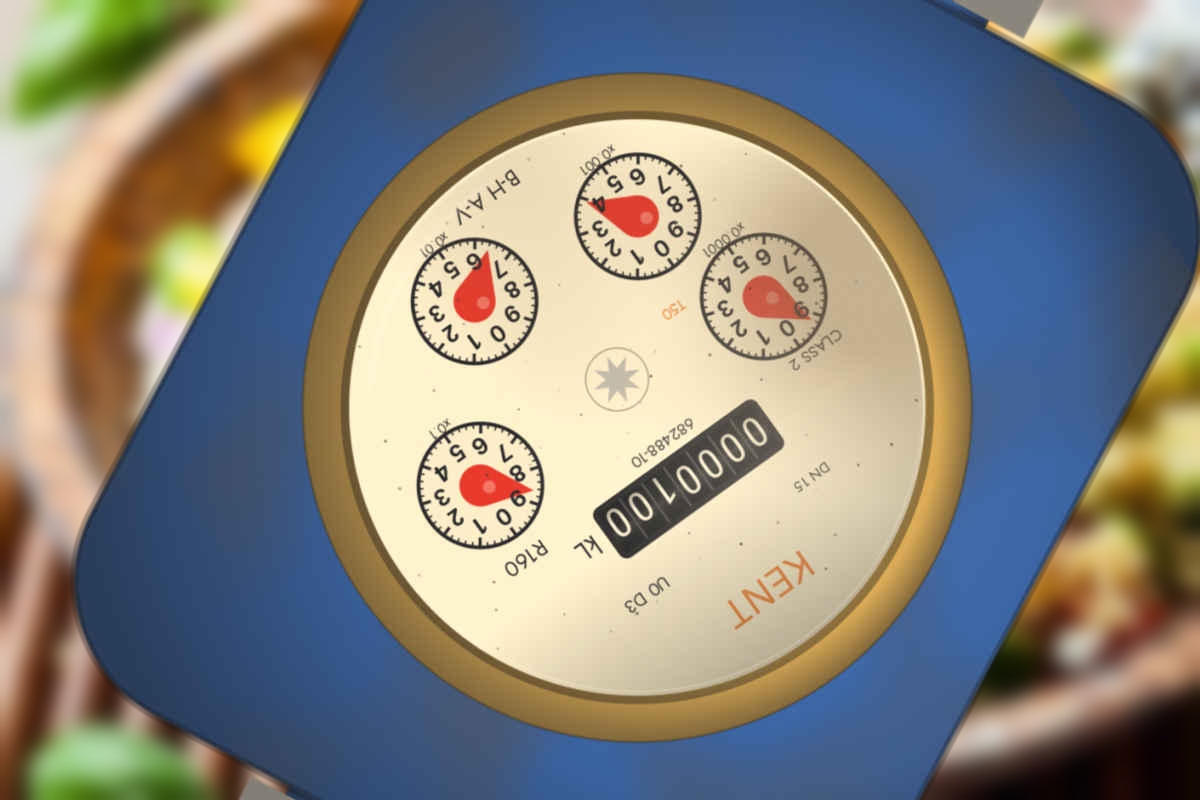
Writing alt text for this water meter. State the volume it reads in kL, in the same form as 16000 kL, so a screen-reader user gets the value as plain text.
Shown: 99.8639 kL
